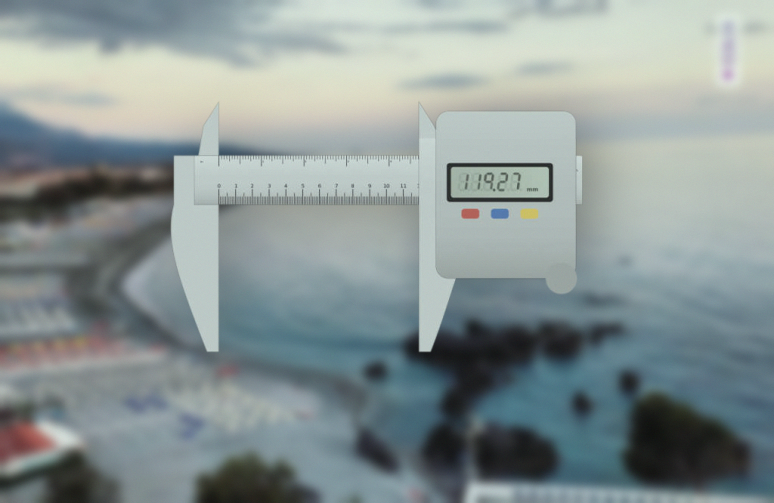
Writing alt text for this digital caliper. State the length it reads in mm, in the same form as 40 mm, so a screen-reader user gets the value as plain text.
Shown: 119.27 mm
